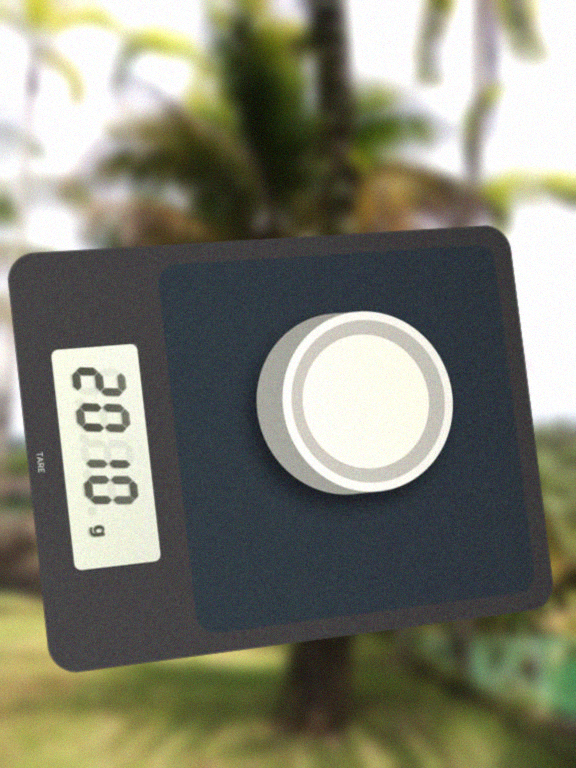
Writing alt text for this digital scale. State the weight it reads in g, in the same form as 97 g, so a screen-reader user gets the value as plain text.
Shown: 2010 g
